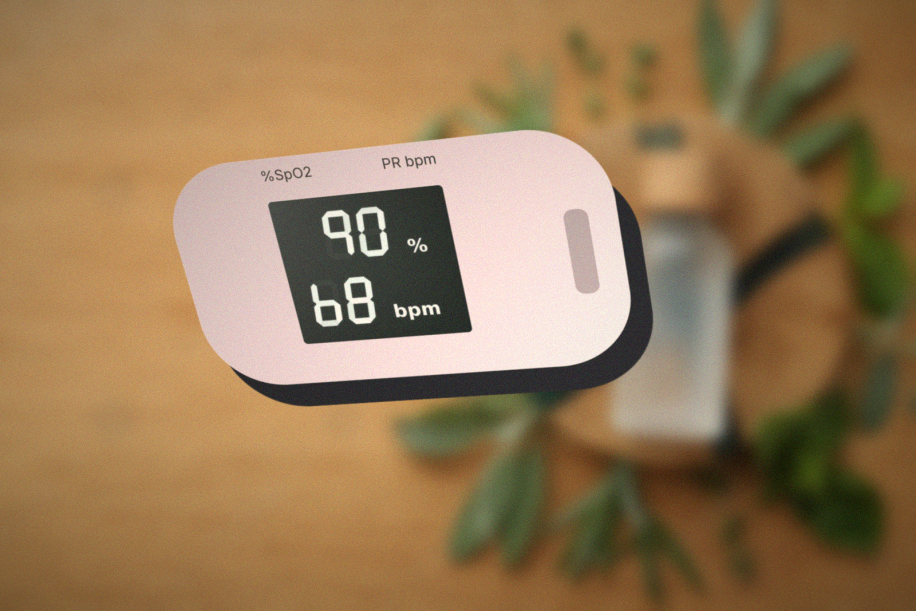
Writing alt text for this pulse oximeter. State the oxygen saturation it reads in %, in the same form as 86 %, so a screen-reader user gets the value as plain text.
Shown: 90 %
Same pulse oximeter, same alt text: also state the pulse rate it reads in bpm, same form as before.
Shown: 68 bpm
